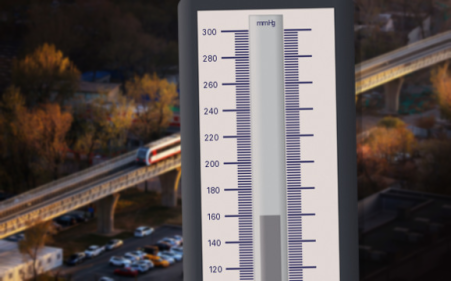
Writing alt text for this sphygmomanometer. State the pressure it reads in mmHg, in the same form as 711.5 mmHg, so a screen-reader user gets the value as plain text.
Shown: 160 mmHg
